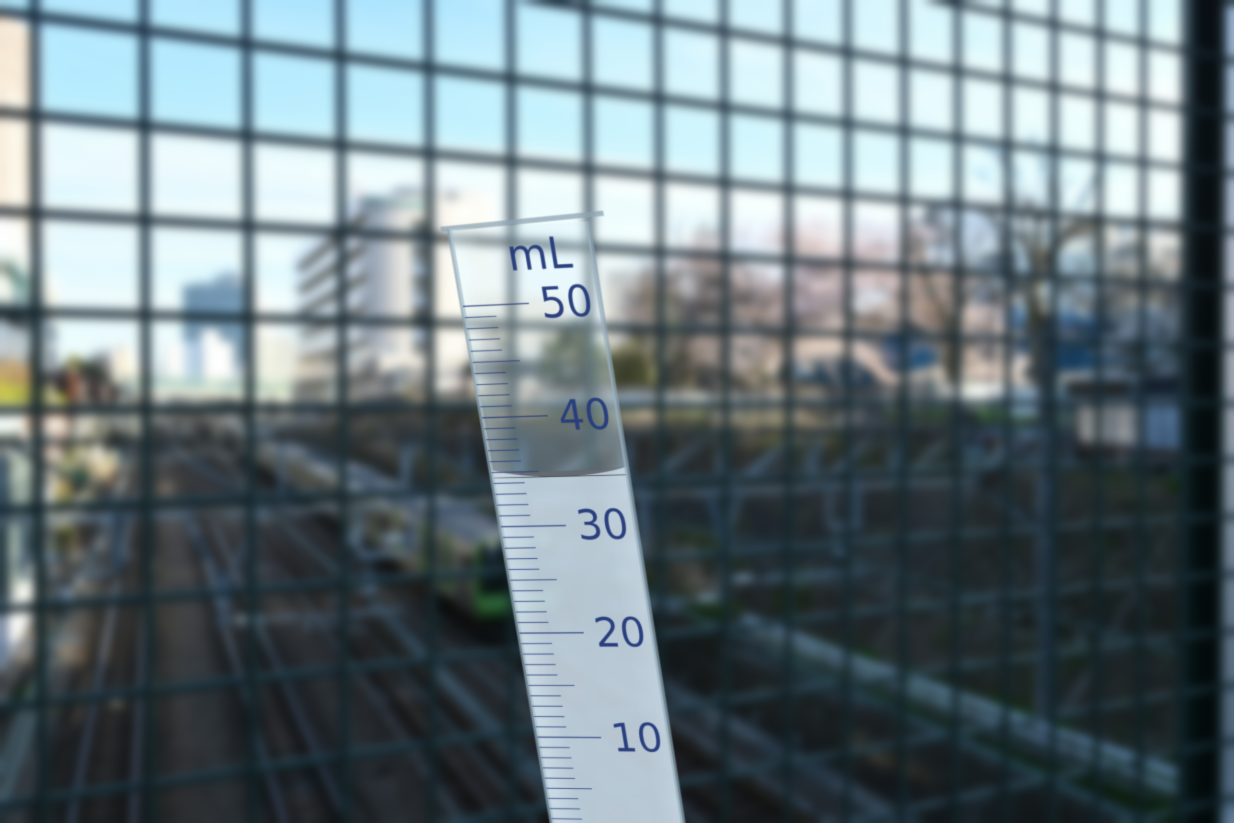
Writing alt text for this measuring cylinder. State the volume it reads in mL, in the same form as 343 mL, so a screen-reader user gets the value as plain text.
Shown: 34.5 mL
